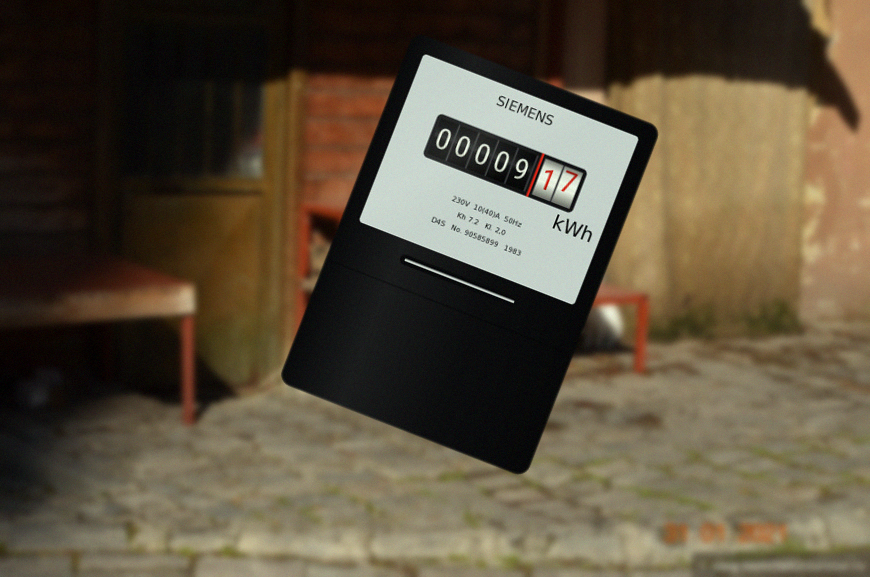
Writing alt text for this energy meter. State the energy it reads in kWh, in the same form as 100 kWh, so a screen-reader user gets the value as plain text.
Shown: 9.17 kWh
